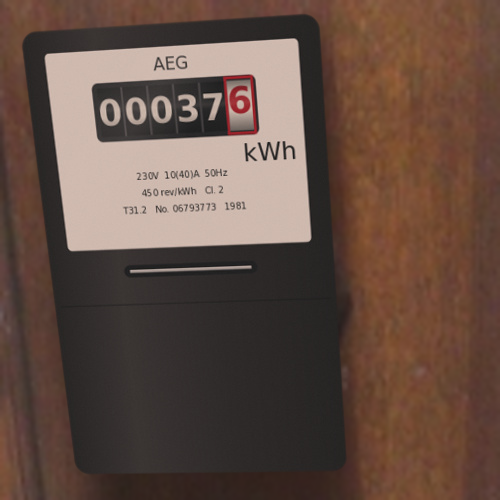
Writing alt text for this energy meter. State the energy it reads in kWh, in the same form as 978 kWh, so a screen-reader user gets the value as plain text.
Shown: 37.6 kWh
